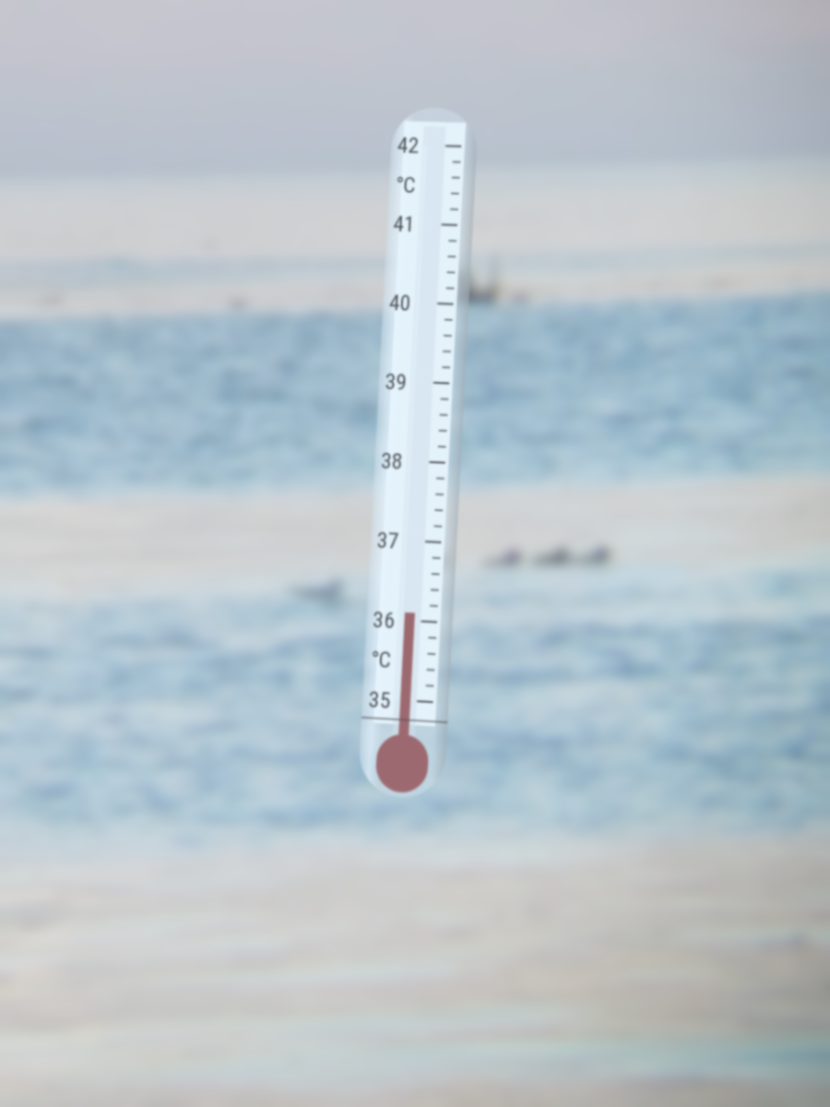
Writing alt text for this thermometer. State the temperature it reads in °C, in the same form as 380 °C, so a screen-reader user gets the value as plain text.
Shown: 36.1 °C
